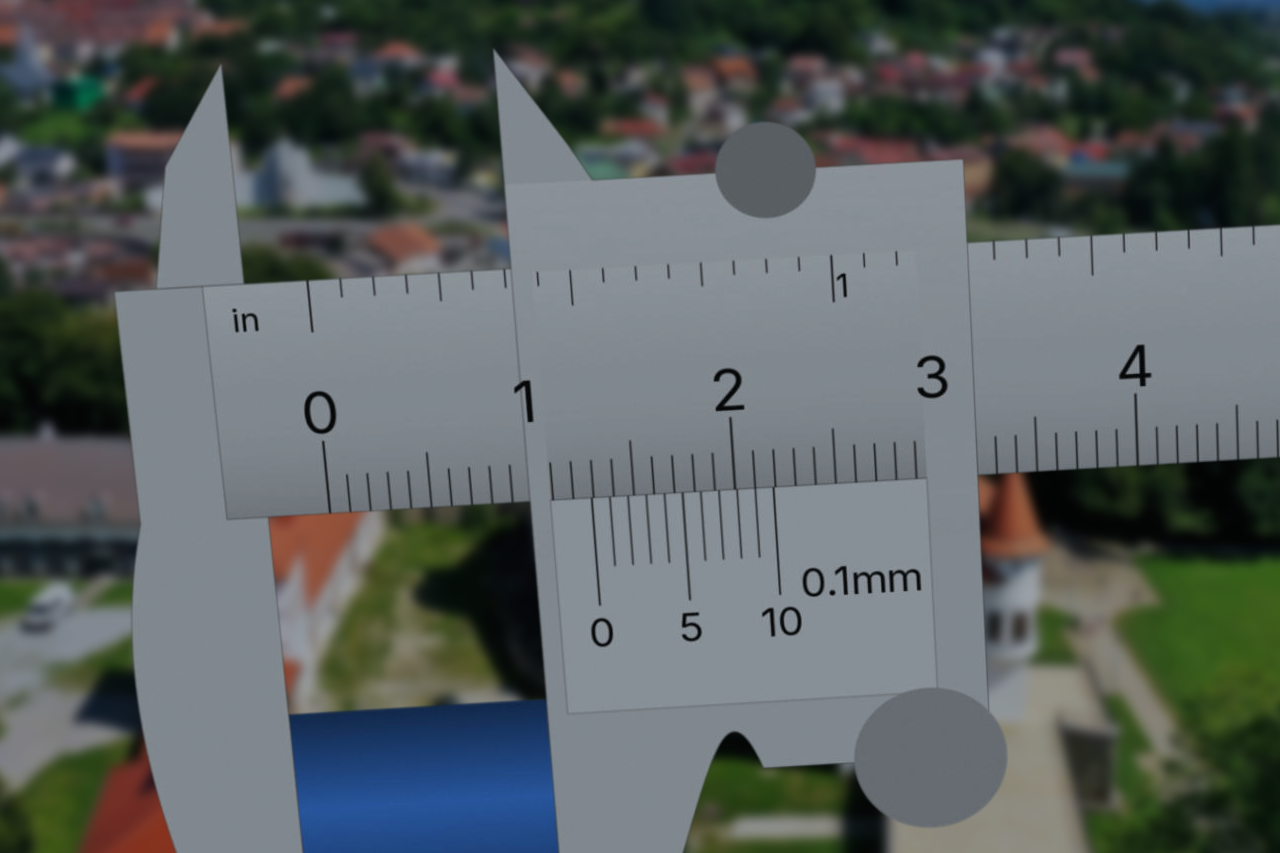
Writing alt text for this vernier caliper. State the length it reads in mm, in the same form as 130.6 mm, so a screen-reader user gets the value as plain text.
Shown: 12.9 mm
